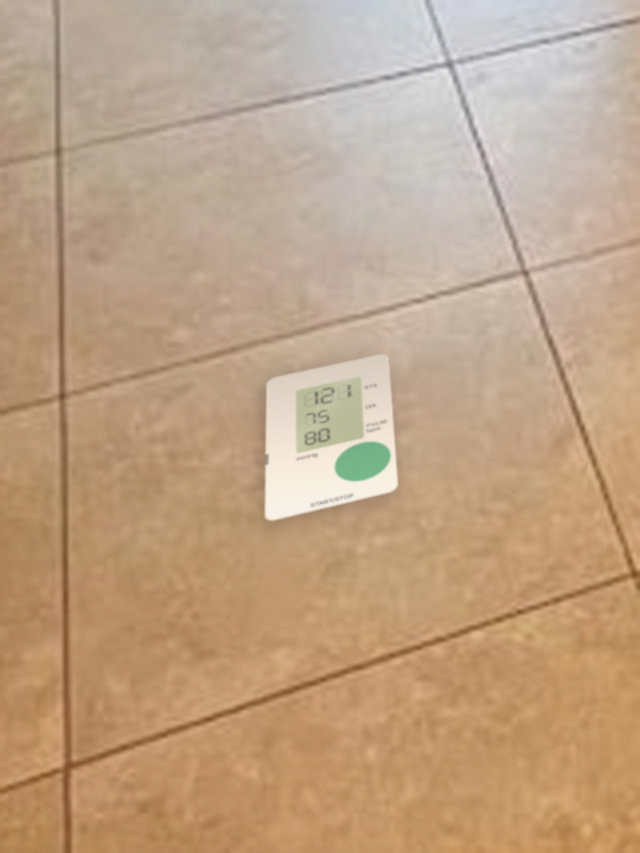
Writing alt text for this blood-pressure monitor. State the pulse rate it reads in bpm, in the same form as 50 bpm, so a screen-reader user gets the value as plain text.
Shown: 80 bpm
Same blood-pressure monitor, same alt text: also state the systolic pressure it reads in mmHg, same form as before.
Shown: 121 mmHg
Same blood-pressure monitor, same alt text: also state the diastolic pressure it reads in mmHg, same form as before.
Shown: 75 mmHg
